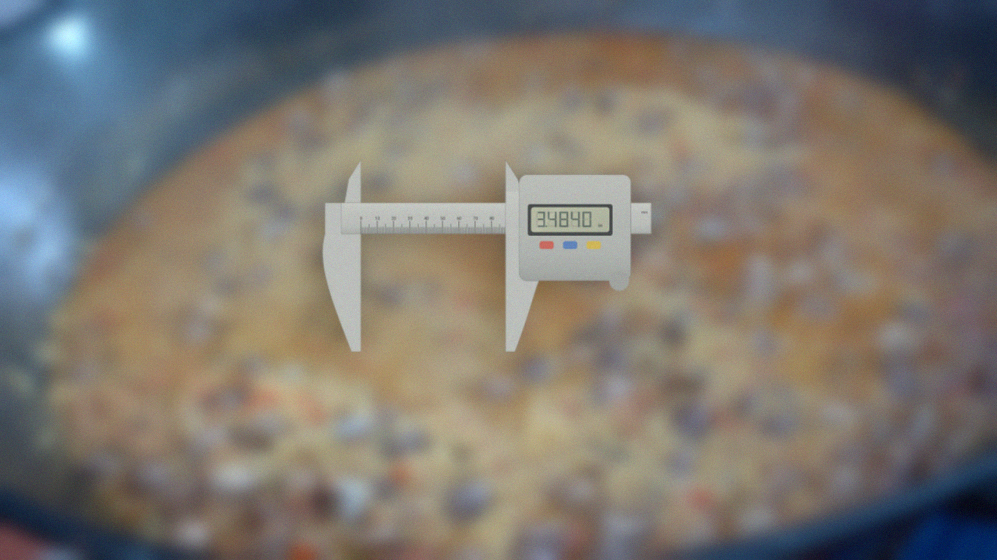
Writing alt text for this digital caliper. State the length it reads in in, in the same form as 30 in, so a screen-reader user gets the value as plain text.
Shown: 3.4840 in
